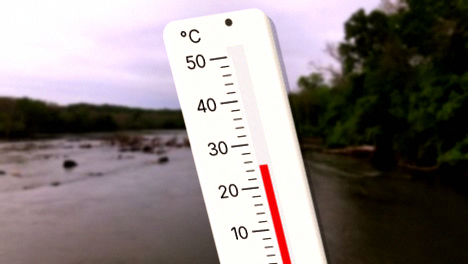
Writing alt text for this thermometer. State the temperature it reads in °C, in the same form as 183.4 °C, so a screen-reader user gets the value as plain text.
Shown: 25 °C
